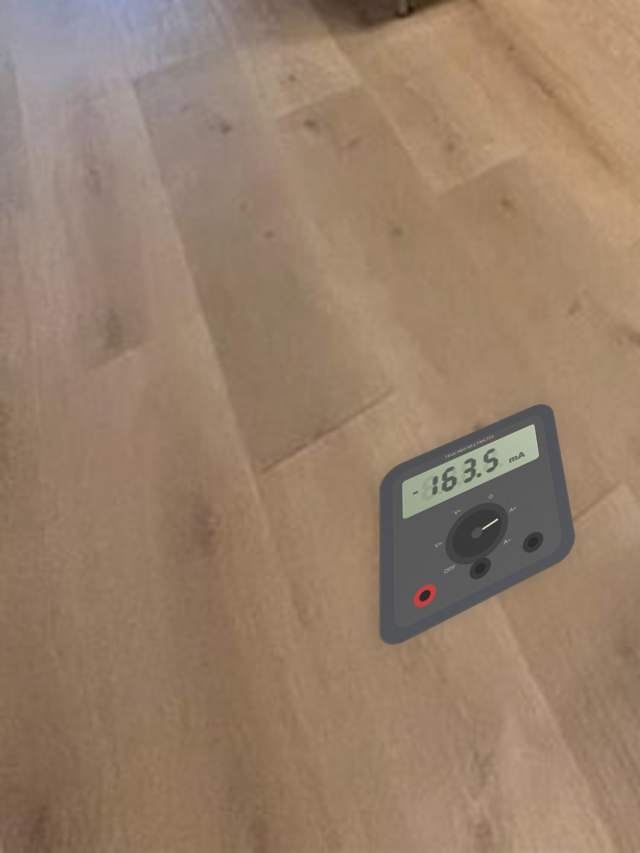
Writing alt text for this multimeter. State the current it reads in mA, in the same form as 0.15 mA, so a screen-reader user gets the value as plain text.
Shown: -163.5 mA
